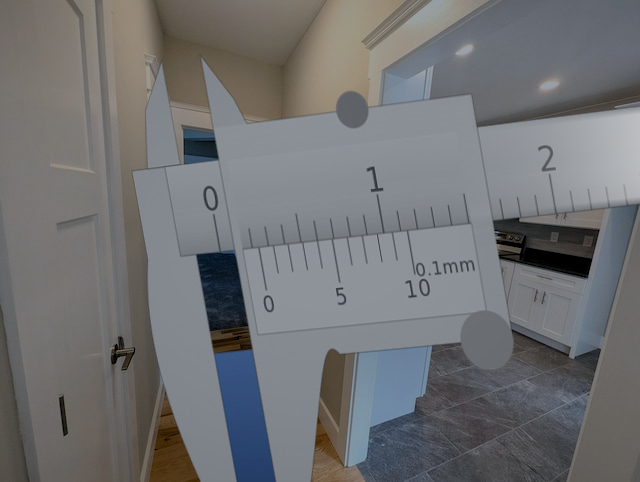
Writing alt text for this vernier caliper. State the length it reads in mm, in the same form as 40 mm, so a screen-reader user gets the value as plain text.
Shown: 2.4 mm
